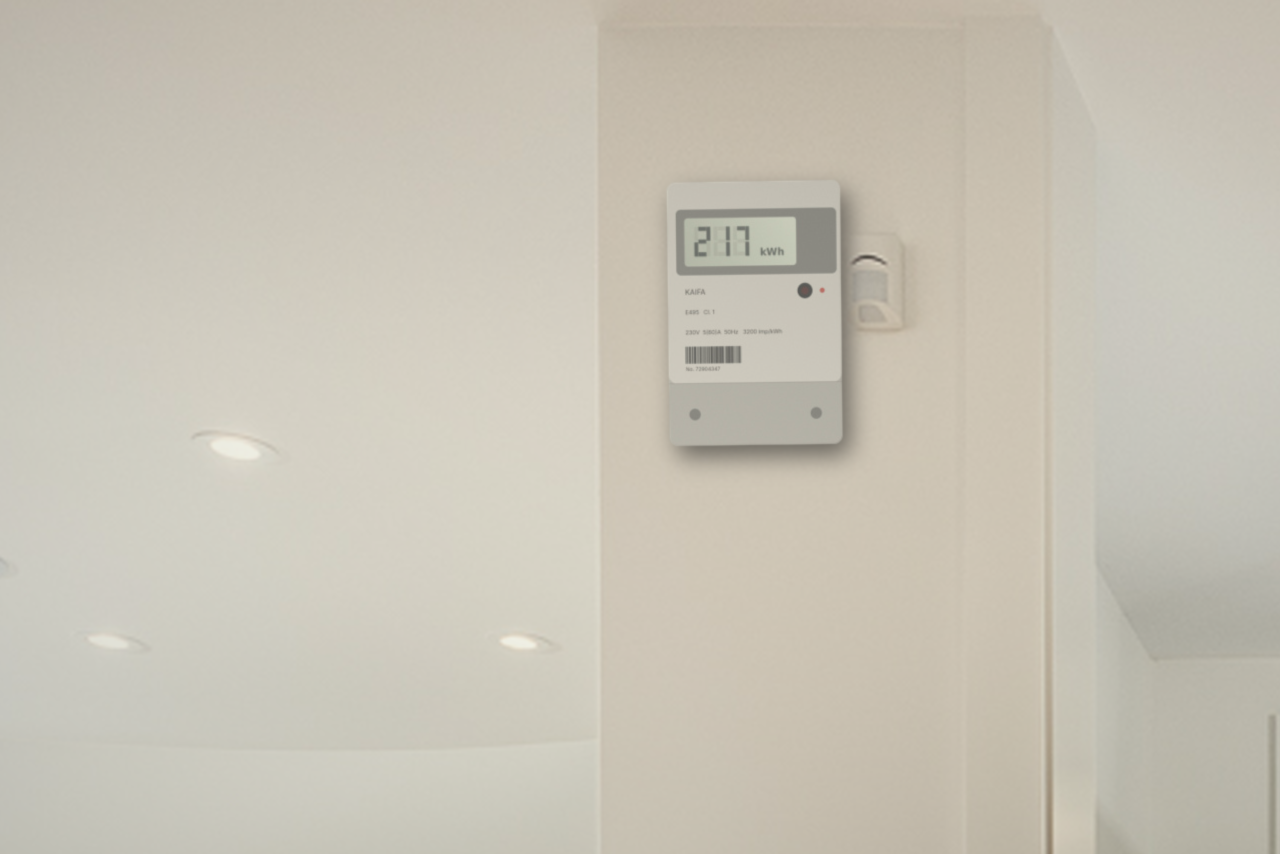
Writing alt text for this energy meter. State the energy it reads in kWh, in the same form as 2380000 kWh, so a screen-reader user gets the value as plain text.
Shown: 217 kWh
